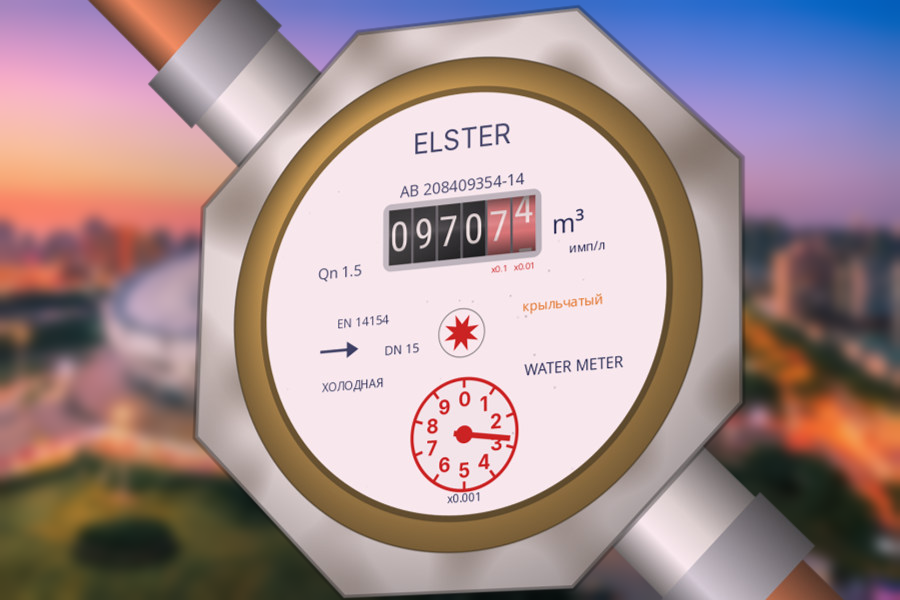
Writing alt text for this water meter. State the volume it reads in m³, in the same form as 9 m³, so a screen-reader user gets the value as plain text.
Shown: 970.742 m³
